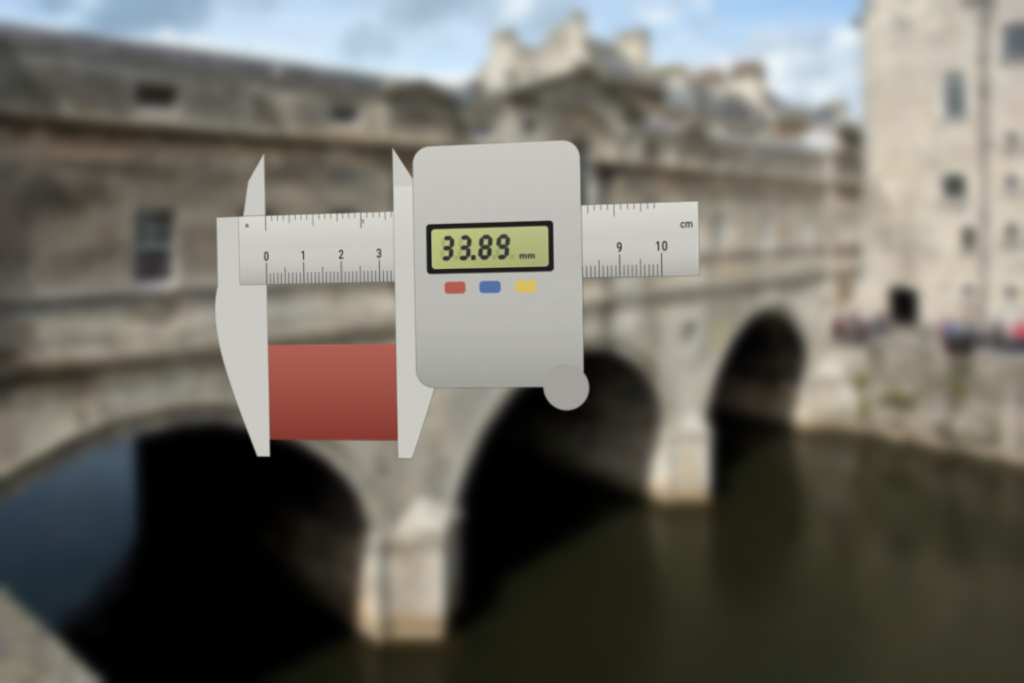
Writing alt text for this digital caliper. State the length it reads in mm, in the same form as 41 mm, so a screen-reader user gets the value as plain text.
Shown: 33.89 mm
